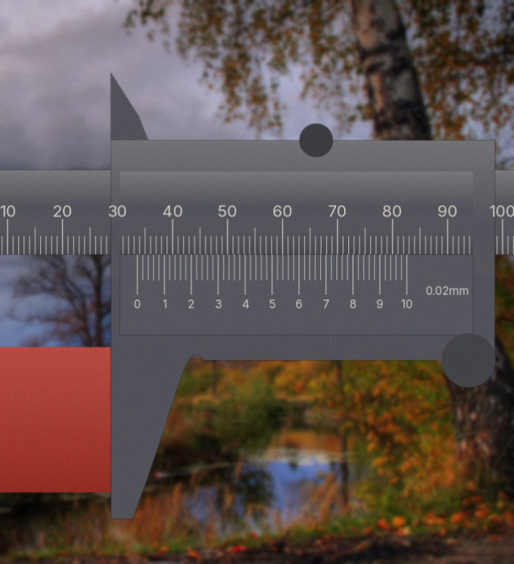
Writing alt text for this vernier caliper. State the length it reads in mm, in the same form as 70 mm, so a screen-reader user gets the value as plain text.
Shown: 33.6 mm
